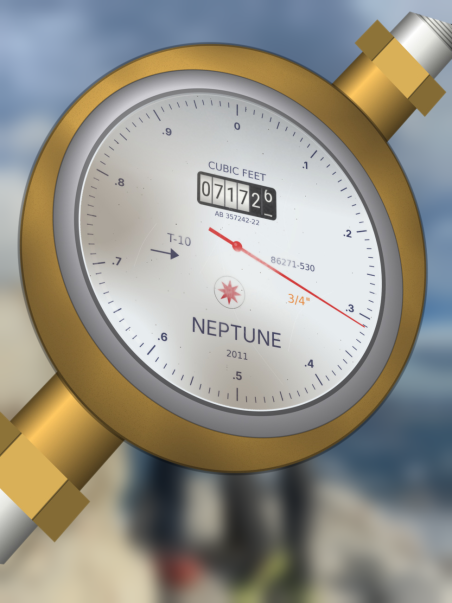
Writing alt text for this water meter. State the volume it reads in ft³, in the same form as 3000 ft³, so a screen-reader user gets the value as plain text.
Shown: 71726.31 ft³
